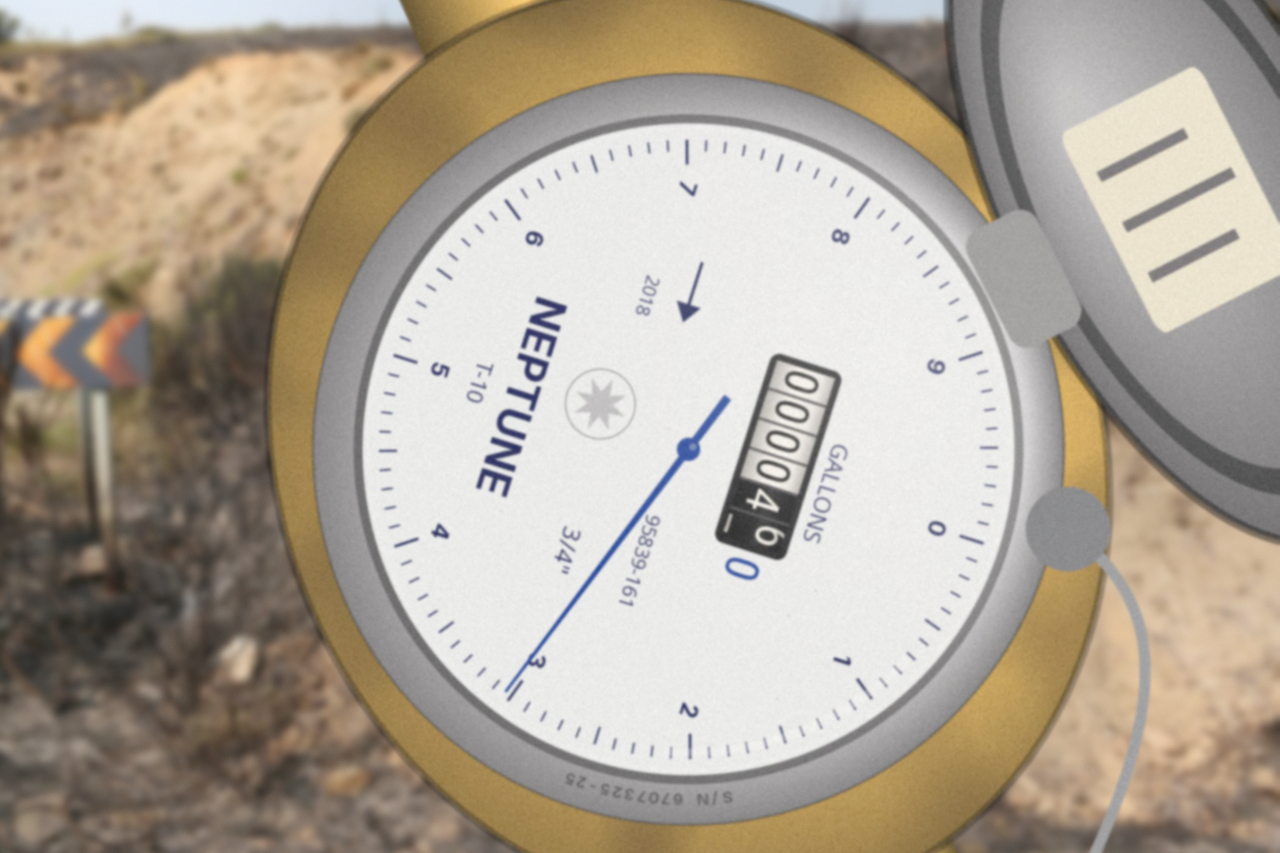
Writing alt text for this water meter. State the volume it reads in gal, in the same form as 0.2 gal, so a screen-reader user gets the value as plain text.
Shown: 463.0 gal
